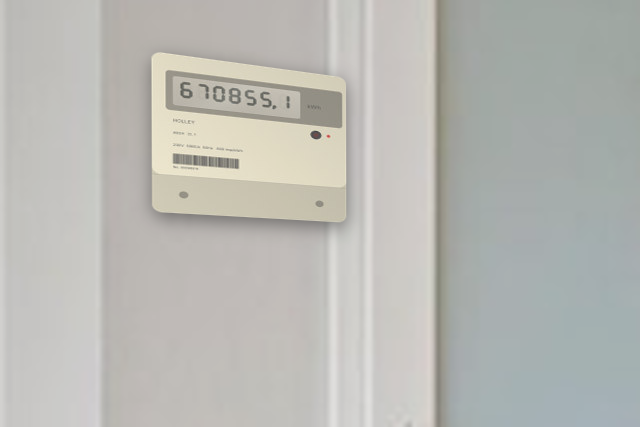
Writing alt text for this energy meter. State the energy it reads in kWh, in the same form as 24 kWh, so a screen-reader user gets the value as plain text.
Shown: 670855.1 kWh
